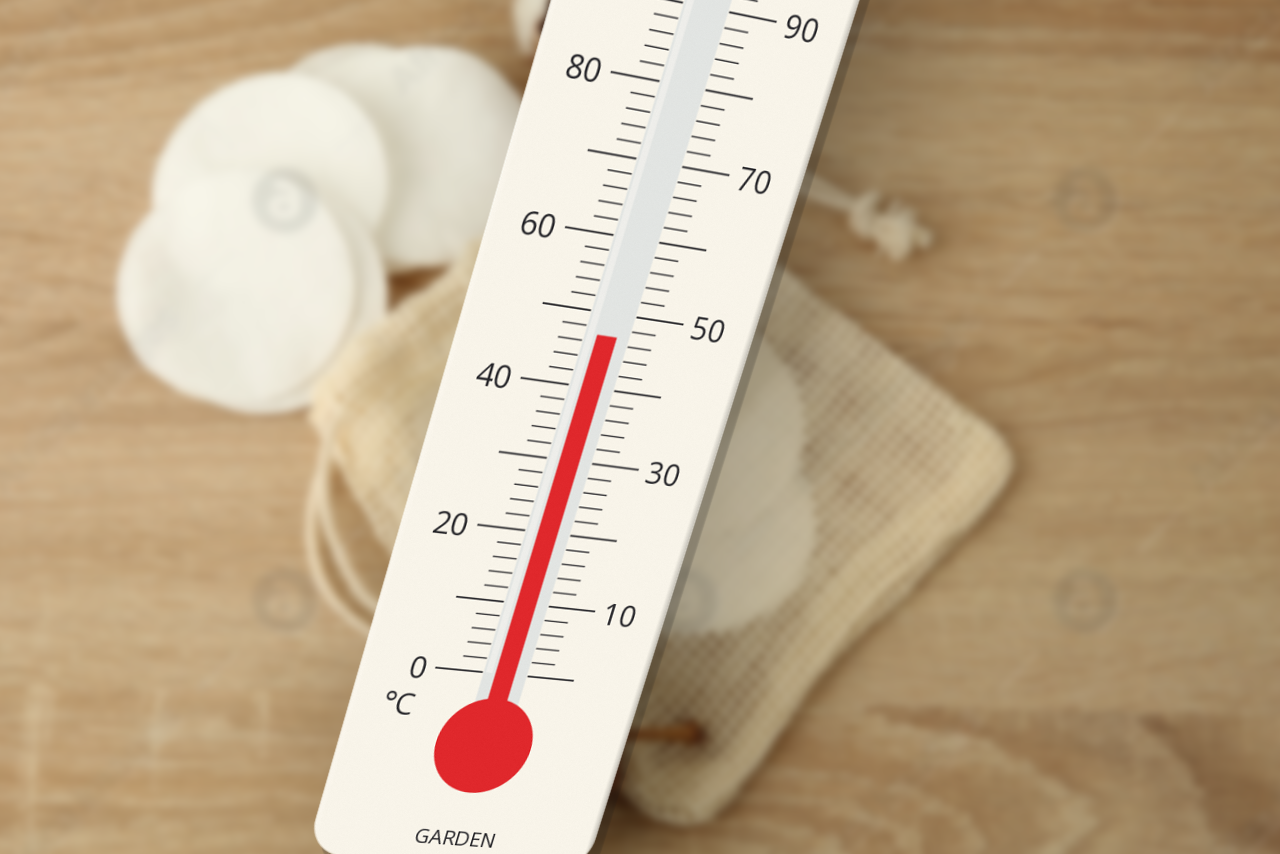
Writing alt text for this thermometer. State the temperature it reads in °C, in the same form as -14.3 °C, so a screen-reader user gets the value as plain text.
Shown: 47 °C
